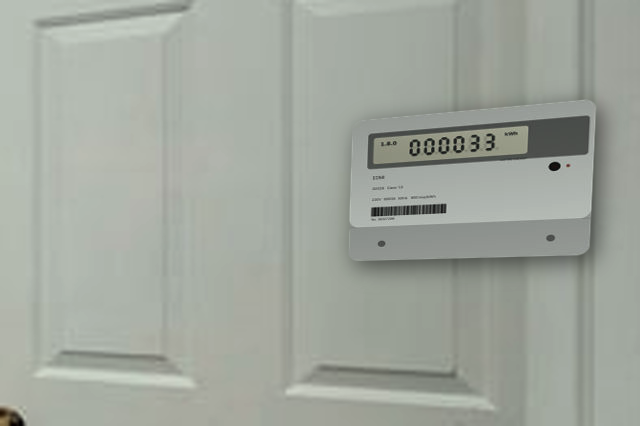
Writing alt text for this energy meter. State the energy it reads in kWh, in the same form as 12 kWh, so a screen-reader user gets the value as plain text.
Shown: 33 kWh
